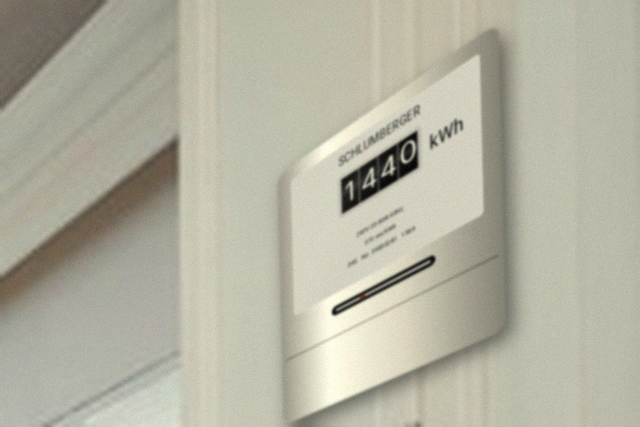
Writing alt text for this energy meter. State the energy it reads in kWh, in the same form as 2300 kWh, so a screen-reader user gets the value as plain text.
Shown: 1440 kWh
